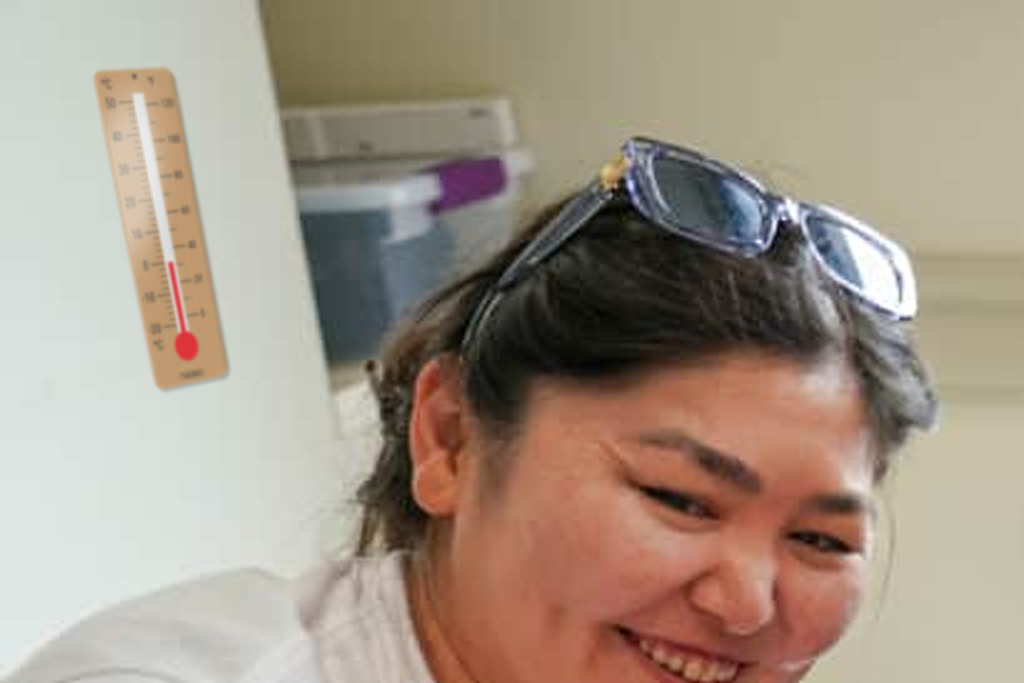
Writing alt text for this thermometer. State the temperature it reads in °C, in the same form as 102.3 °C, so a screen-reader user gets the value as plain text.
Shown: 0 °C
